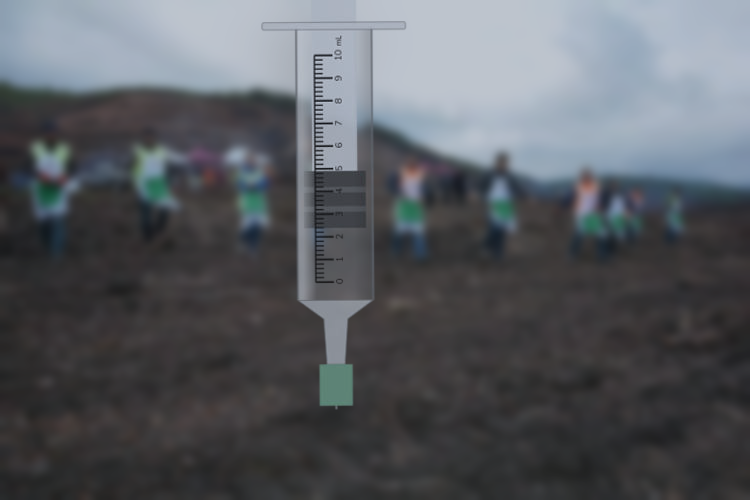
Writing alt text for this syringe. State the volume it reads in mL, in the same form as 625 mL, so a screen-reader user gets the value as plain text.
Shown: 2.4 mL
